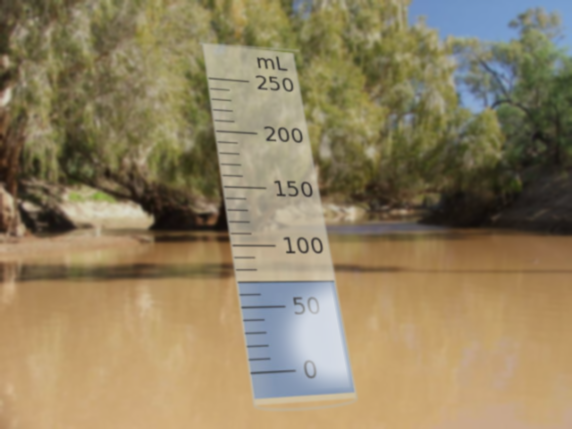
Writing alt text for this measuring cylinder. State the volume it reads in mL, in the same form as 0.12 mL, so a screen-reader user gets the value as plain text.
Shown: 70 mL
